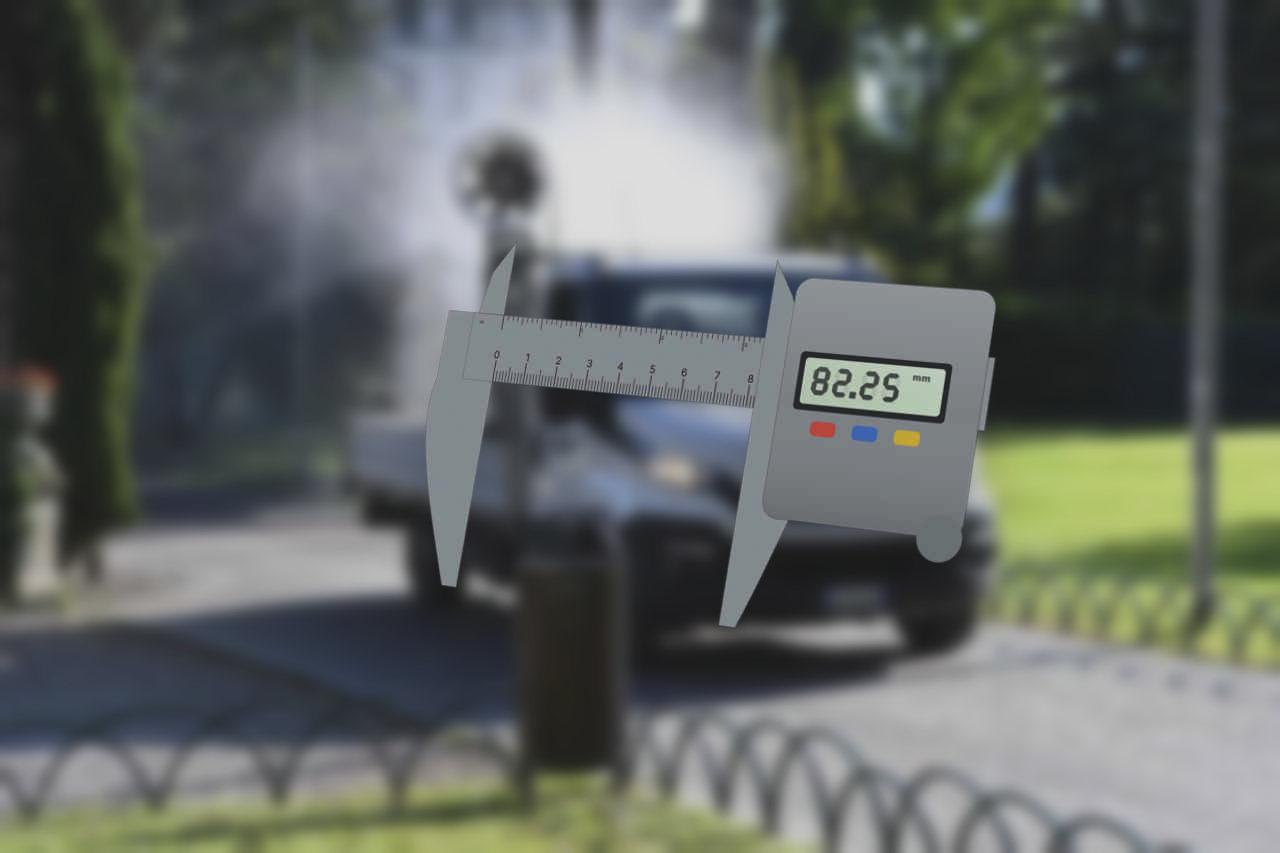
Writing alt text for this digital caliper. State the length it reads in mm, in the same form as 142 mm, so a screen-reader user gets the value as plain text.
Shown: 82.25 mm
